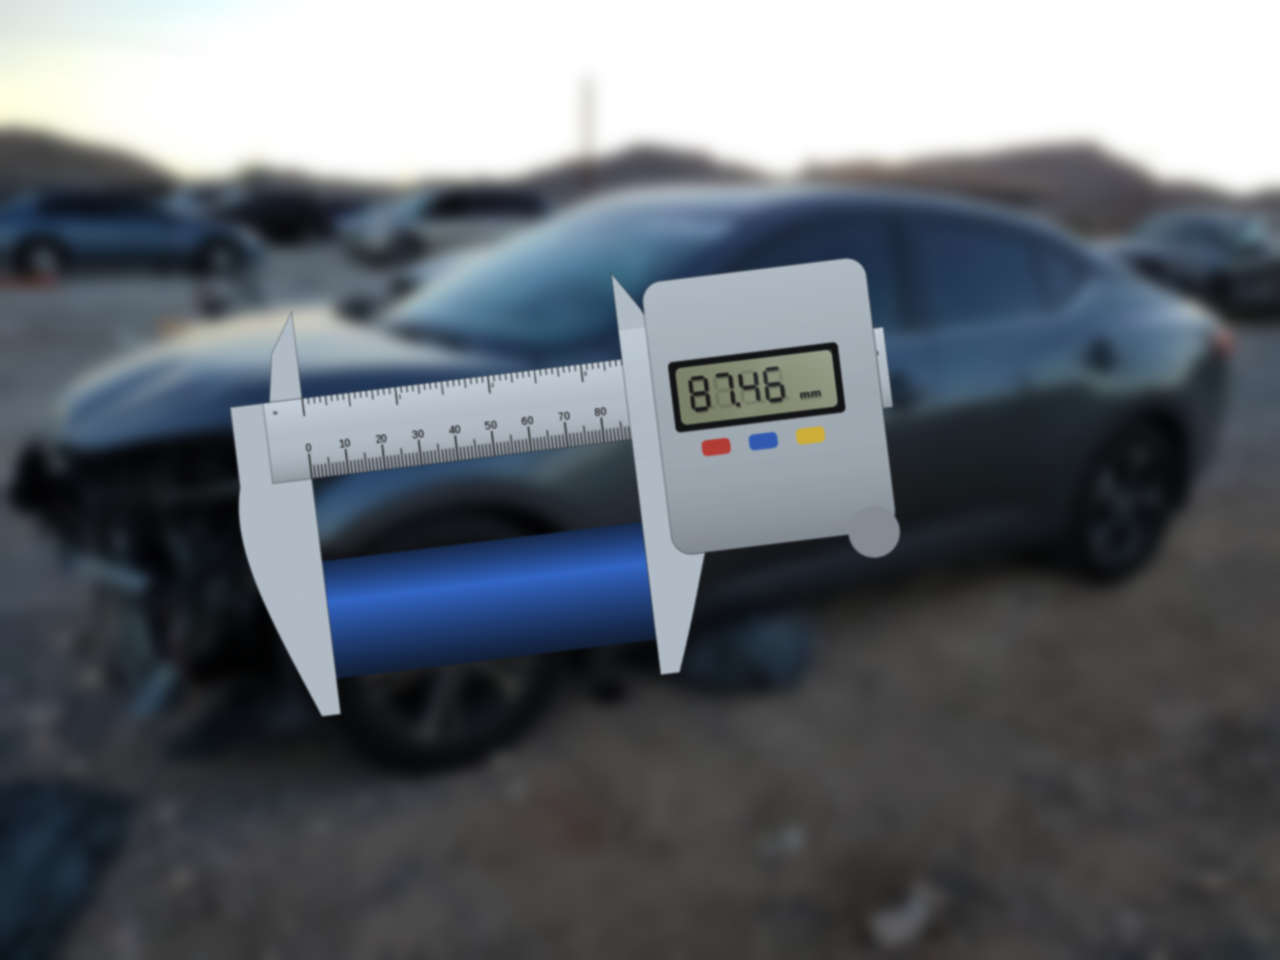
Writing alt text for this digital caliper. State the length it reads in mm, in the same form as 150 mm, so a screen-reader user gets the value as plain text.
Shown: 87.46 mm
